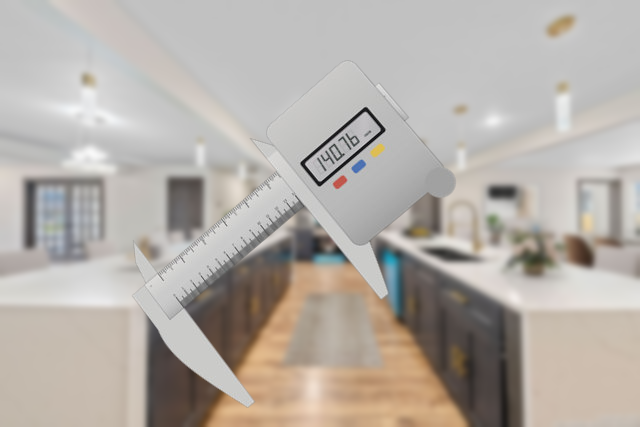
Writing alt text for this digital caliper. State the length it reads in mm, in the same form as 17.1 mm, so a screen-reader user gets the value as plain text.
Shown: 140.76 mm
